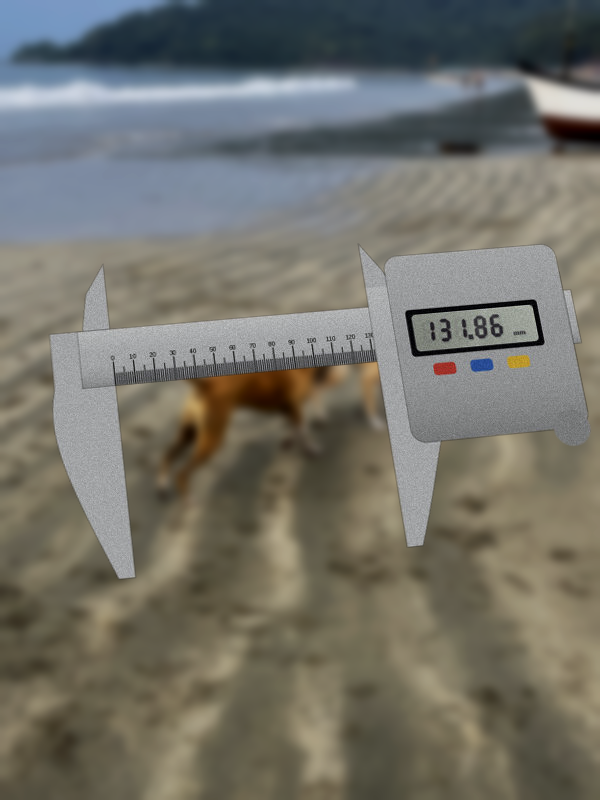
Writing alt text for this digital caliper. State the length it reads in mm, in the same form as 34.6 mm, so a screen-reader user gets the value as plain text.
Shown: 131.86 mm
